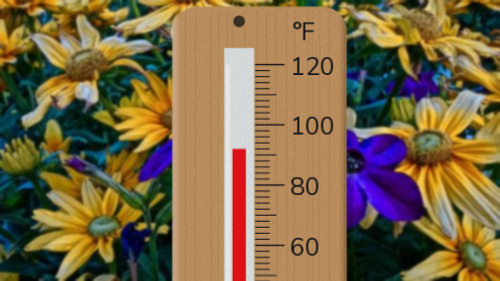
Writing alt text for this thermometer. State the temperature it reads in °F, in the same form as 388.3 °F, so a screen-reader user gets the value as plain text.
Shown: 92 °F
